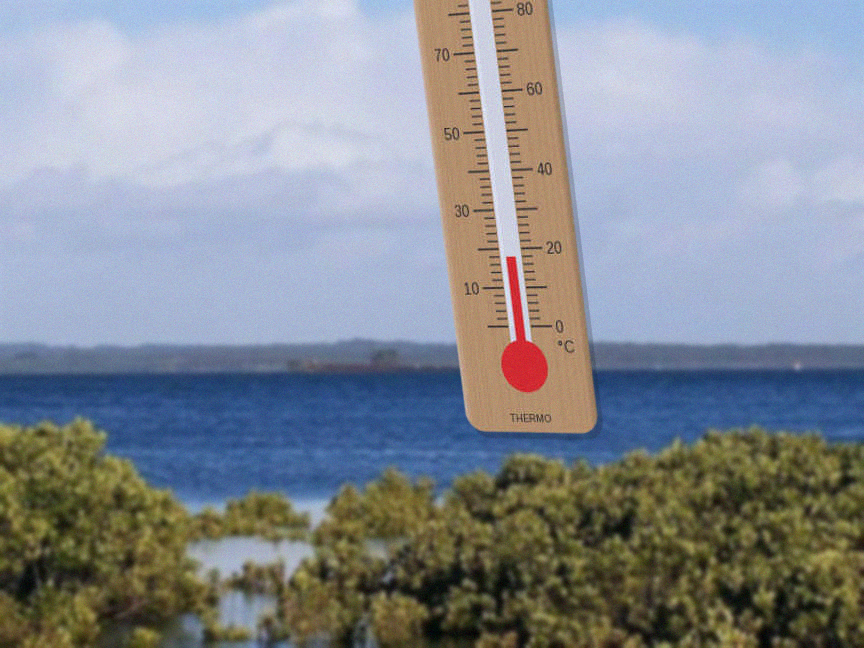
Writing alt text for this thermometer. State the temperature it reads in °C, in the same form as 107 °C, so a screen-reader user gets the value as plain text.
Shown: 18 °C
